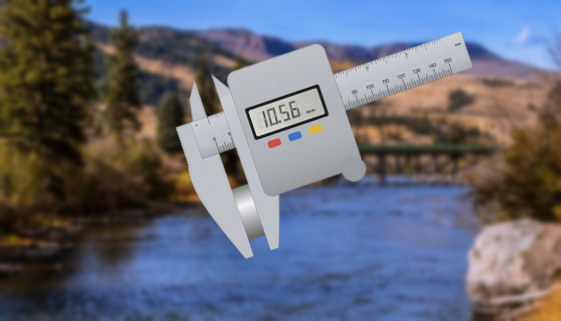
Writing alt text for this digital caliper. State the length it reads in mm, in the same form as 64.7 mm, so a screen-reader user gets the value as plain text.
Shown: 10.56 mm
